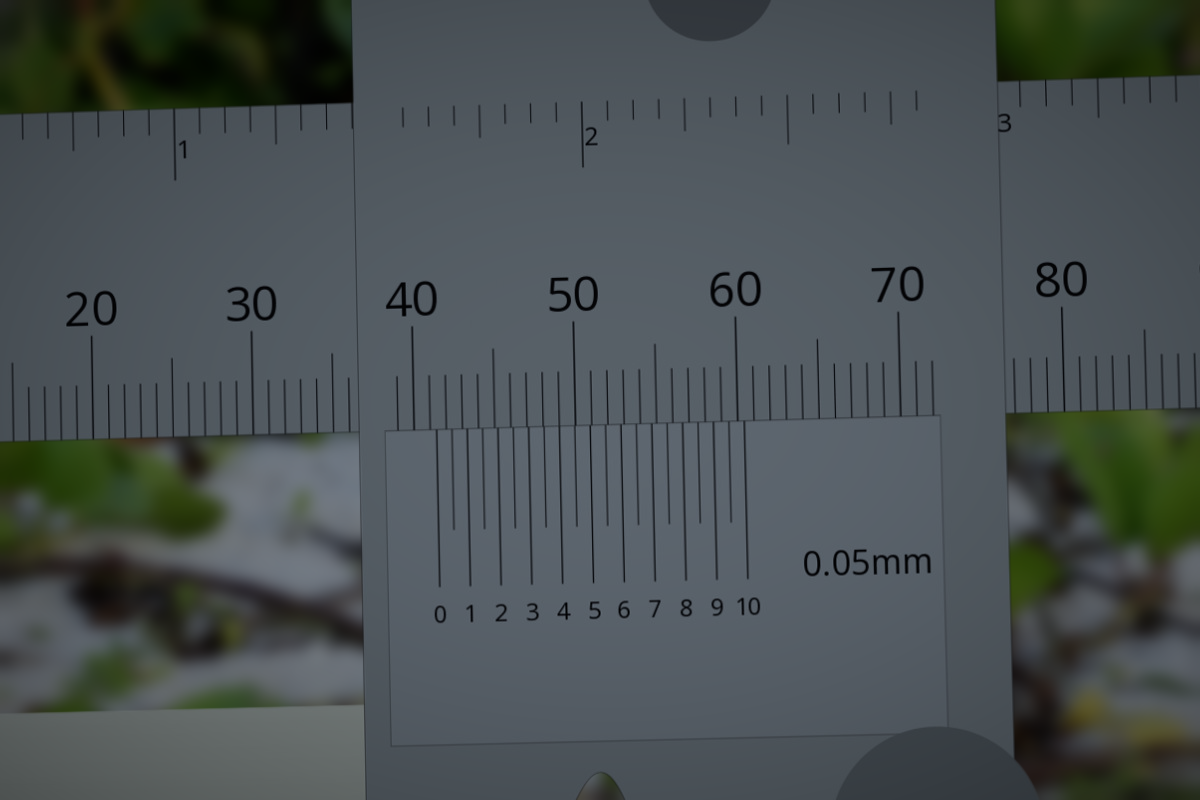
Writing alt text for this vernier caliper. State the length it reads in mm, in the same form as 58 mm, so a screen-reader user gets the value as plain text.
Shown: 41.4 mm
